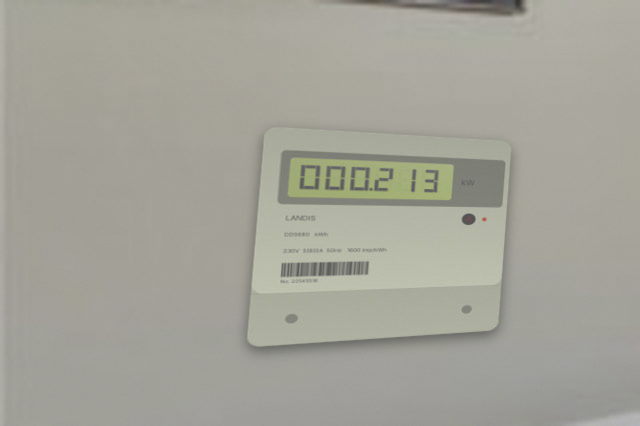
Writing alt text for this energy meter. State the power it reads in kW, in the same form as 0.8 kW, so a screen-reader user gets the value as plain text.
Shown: 0.213 kW
